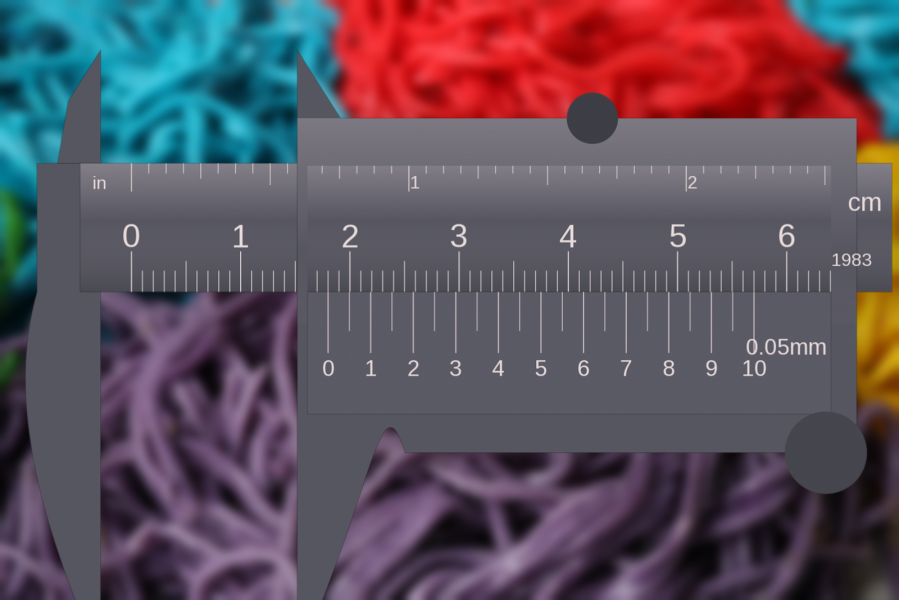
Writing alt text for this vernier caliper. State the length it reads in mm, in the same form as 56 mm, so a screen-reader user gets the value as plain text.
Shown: 18.0 mm
